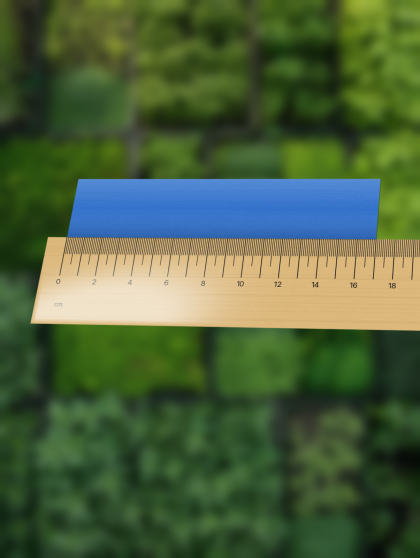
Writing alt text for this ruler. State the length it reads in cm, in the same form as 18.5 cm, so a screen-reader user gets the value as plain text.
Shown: 17 cm
